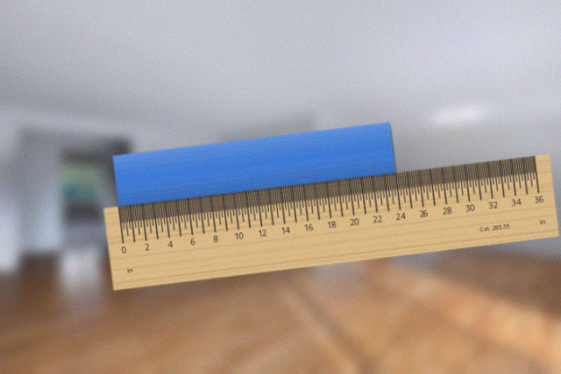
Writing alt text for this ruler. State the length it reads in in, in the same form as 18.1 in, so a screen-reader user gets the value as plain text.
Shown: 24 in
